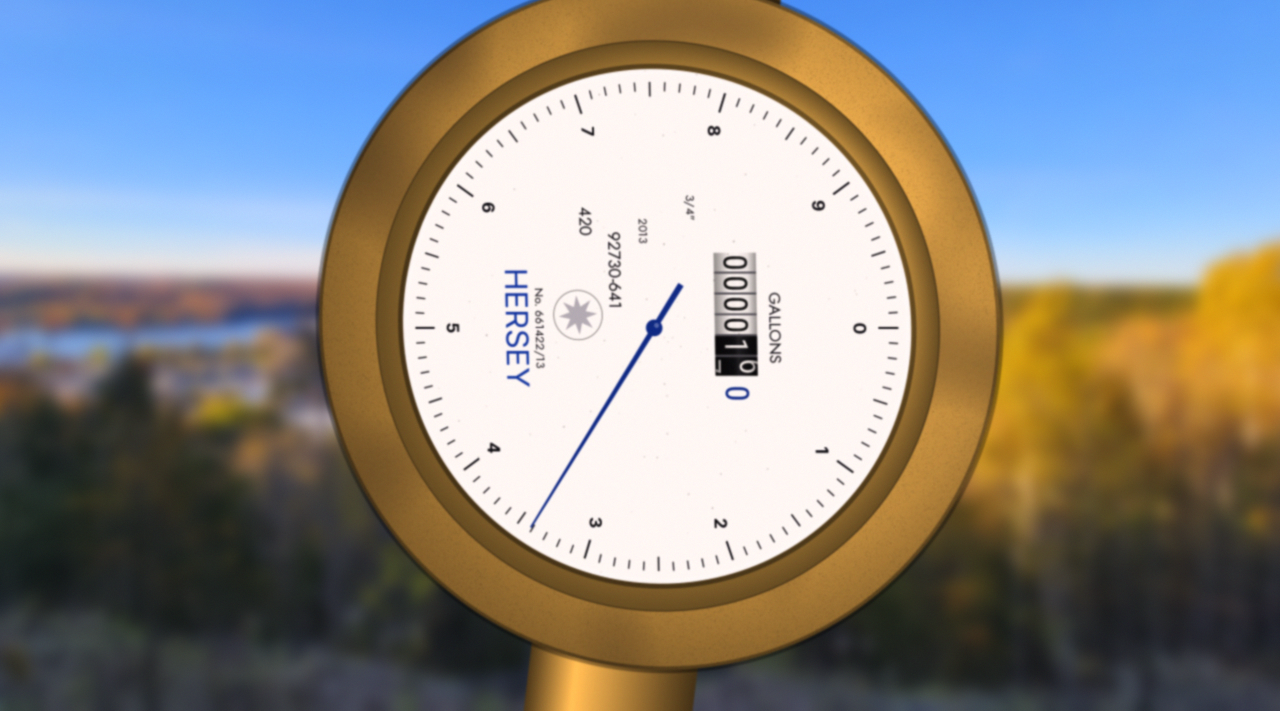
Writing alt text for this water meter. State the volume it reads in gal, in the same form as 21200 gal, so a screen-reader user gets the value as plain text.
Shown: 163.4 gal
